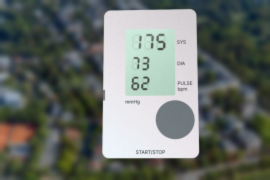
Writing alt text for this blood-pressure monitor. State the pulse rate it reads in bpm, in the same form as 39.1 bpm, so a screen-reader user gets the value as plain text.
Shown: 62 bpm
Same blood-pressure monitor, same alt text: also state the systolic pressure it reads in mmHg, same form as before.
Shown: 175 mmHg
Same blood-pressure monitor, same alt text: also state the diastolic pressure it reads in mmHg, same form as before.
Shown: 73 mmHg
